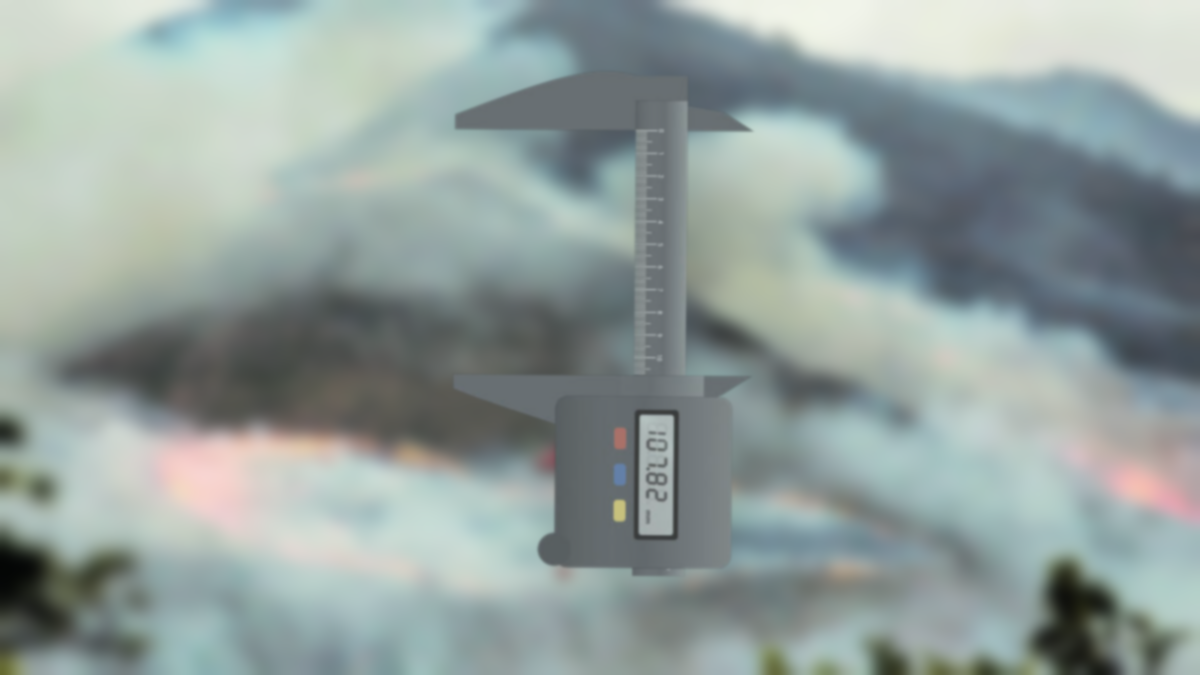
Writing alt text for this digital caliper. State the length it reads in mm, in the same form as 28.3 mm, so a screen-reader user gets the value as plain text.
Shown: 107.82 mm
